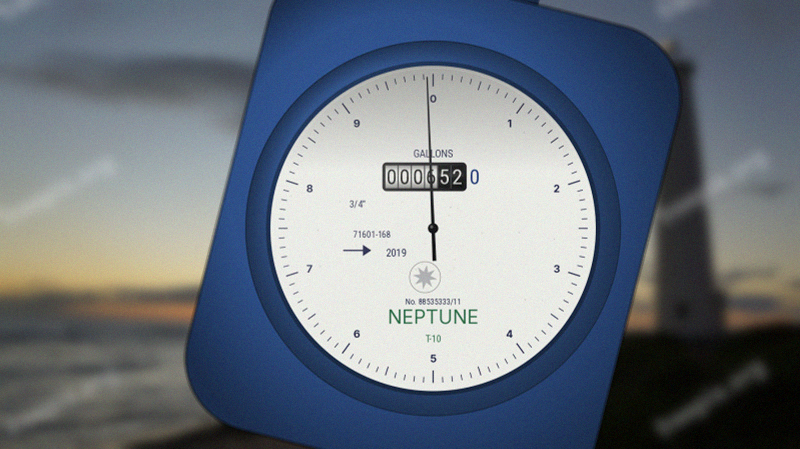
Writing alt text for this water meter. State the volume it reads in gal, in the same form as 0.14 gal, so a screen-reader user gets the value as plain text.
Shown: 6519.9 gal
